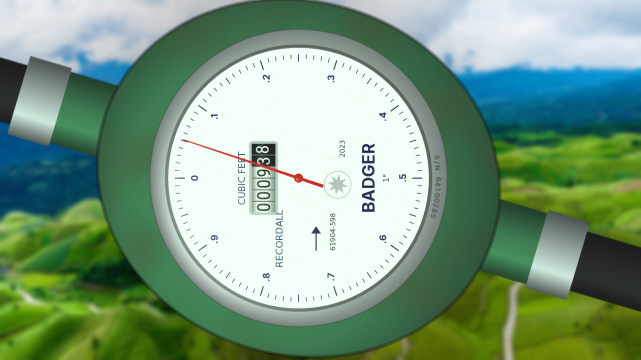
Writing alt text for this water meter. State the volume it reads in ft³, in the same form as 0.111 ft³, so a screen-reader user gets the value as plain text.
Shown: 938.05 ft³
